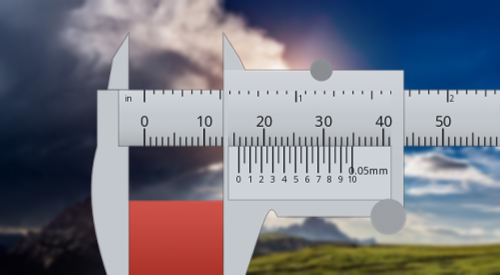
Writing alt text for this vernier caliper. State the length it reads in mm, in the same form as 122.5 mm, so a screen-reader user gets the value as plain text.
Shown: 15.8 mm
